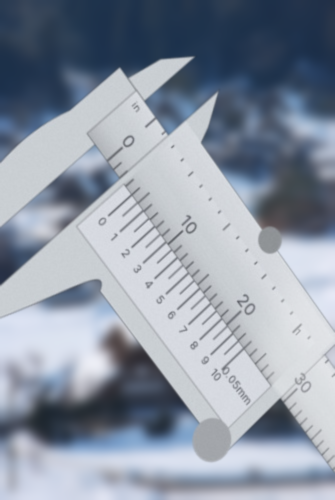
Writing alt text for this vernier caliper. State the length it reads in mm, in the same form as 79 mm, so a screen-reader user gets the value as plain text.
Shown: 4.0 mm
